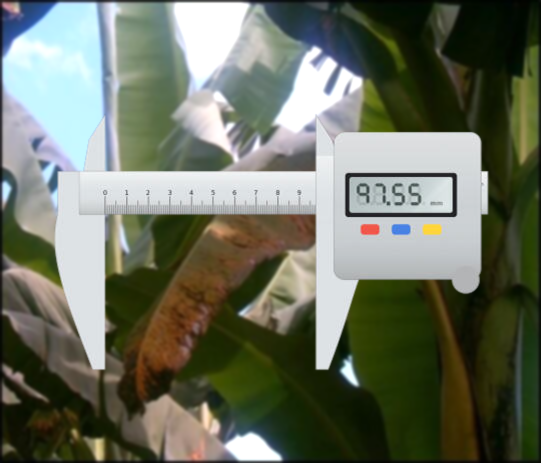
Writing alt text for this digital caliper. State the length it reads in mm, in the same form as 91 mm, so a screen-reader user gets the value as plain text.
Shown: 97.55 mm
